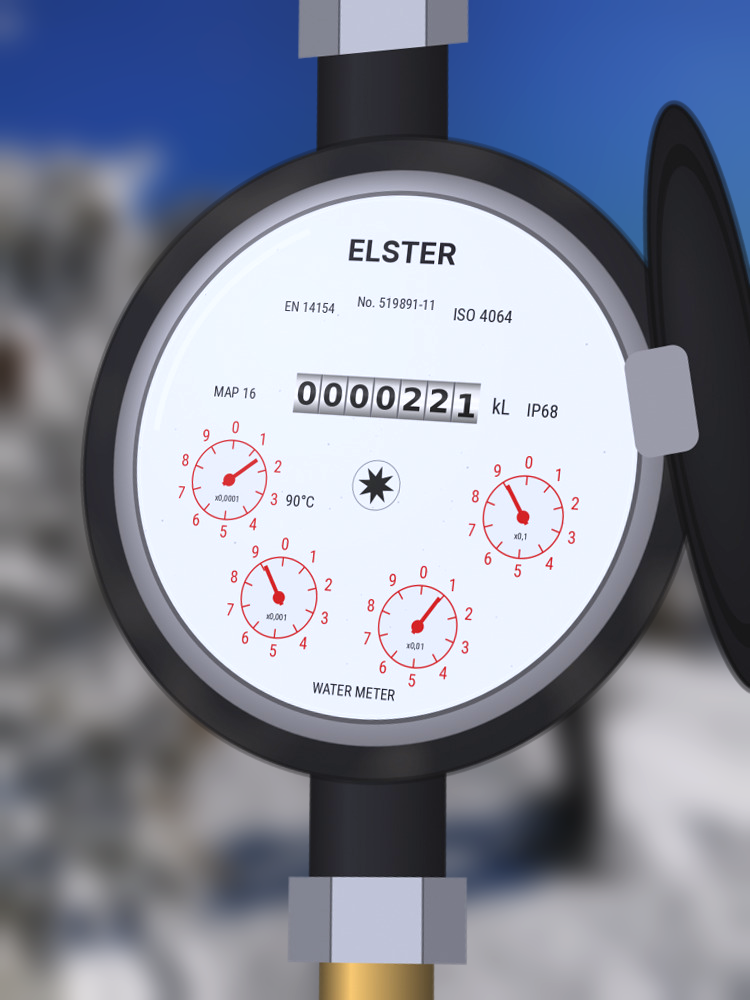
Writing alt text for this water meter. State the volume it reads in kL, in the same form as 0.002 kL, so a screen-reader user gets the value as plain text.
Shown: 220.9091 kL
